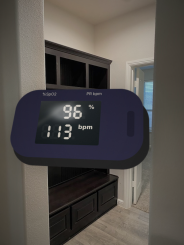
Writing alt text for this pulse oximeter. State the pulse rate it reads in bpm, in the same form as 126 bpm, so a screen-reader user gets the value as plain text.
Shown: 113 bpm
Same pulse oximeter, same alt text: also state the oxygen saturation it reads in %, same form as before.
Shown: 96 %
